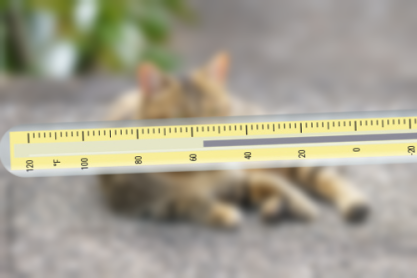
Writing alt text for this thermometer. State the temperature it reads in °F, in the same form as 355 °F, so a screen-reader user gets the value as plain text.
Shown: 56 °F
